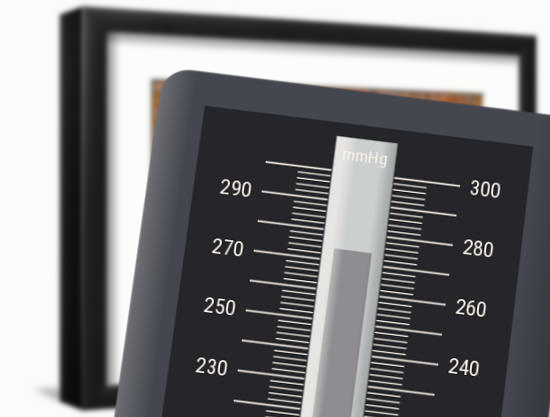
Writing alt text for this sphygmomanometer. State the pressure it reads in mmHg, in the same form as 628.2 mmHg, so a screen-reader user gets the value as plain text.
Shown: 274 mmHg
